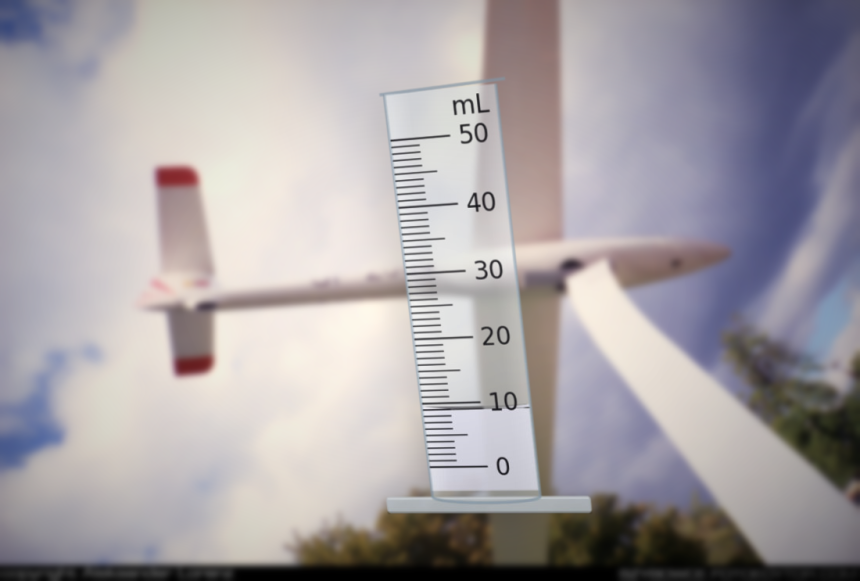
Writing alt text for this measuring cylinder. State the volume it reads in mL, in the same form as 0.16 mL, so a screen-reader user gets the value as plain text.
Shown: 9 mL
